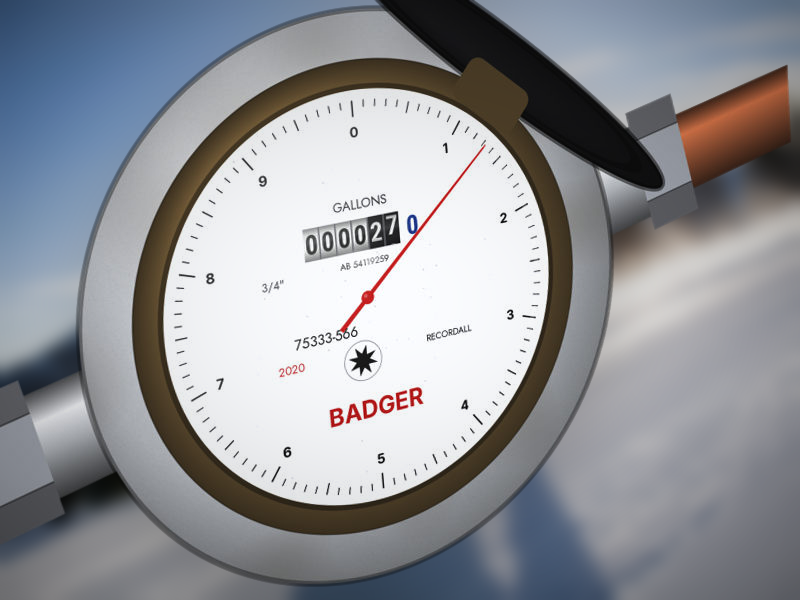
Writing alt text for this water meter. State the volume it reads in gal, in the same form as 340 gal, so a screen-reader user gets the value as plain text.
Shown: 271.3 gal
